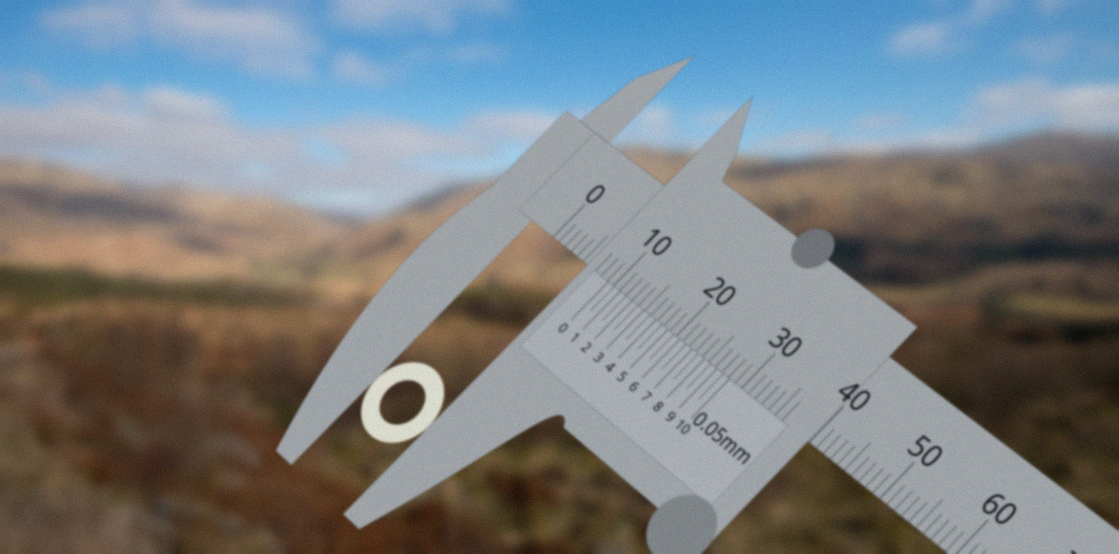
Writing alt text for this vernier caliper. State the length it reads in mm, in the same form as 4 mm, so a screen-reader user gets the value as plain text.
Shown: 9.2 mm
